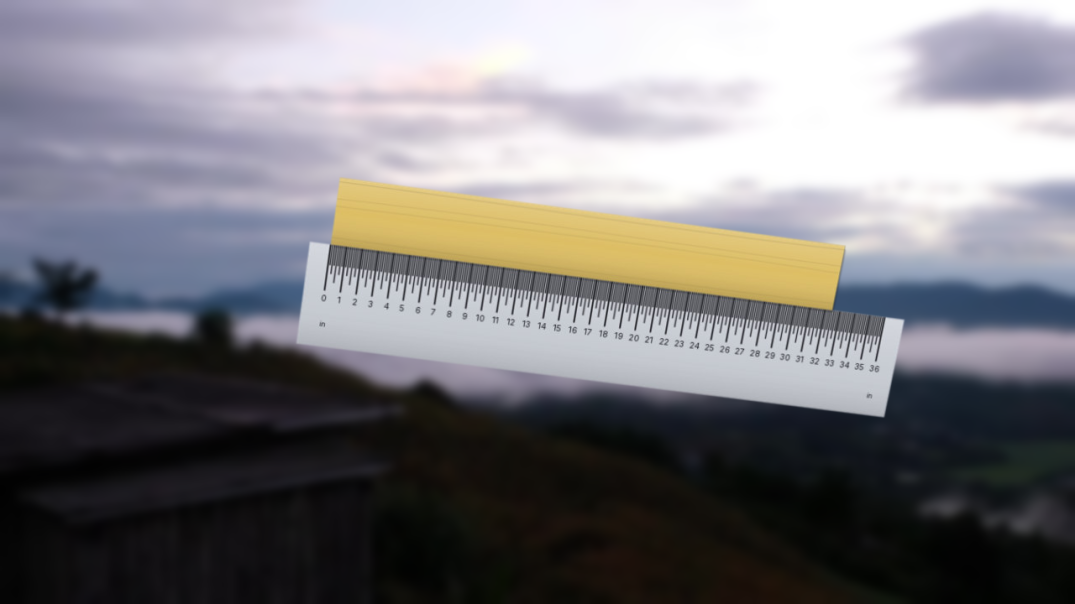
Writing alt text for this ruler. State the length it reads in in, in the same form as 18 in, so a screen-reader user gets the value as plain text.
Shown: 32.5 in
